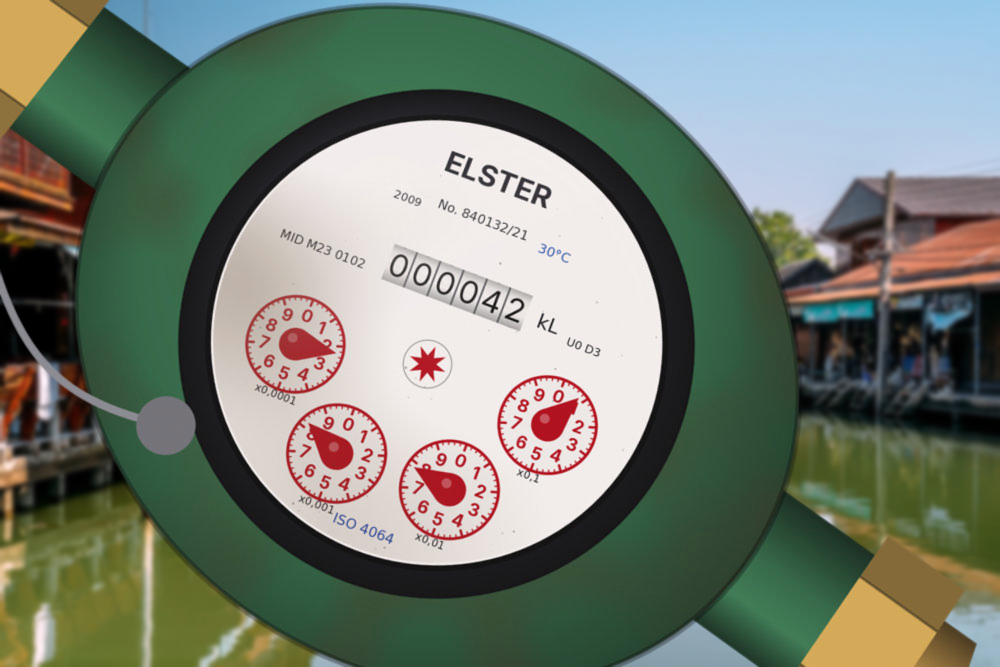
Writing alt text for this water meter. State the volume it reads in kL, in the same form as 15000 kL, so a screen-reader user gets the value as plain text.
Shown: 42.0782 kL
